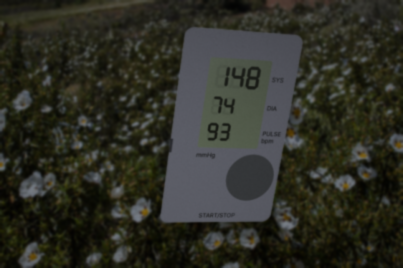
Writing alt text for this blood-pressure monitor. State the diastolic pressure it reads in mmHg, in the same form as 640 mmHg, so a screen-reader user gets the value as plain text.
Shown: 74 mmHg
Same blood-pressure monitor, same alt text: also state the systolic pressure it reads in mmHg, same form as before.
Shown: 148 mmHg
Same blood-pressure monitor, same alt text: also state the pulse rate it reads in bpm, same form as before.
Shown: 93 bpm
